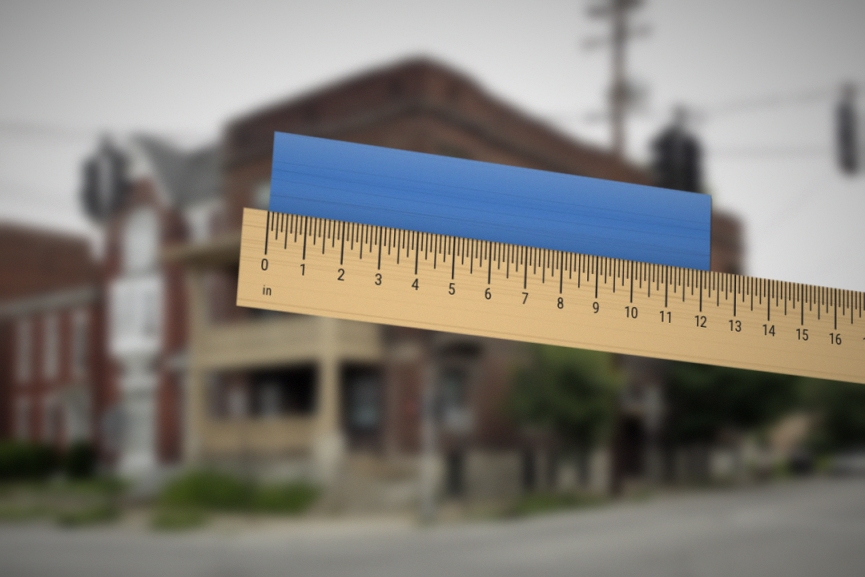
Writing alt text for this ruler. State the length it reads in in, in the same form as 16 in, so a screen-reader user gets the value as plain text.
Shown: 12.25 in
